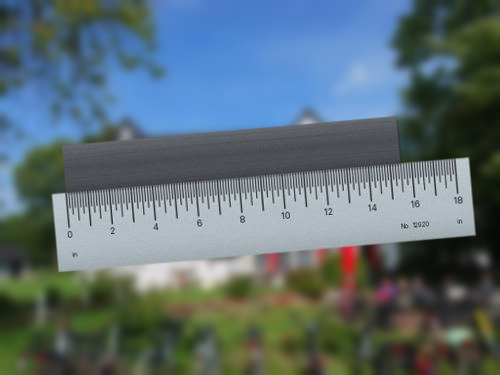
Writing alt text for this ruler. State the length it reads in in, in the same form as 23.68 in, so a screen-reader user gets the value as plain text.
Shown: 15.5 in
